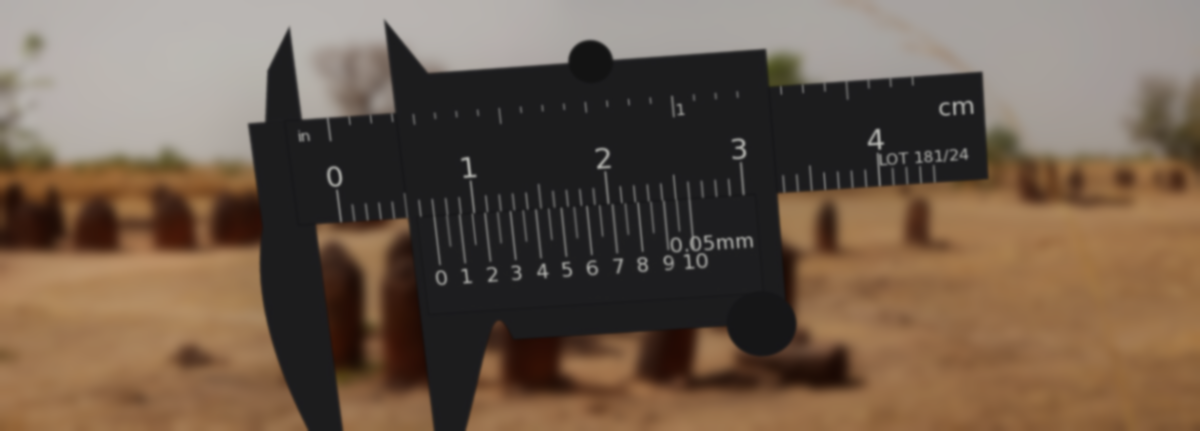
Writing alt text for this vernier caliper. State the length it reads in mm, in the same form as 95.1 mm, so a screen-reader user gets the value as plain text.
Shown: 7.0 mm
